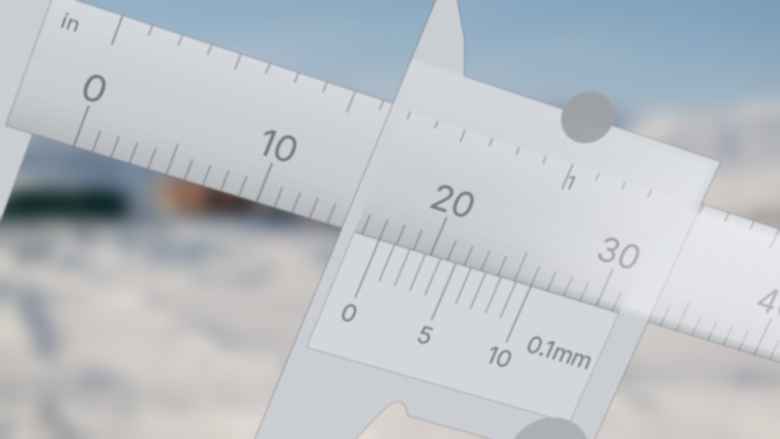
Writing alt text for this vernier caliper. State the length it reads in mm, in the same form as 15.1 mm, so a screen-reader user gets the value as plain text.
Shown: 17.0 mm
